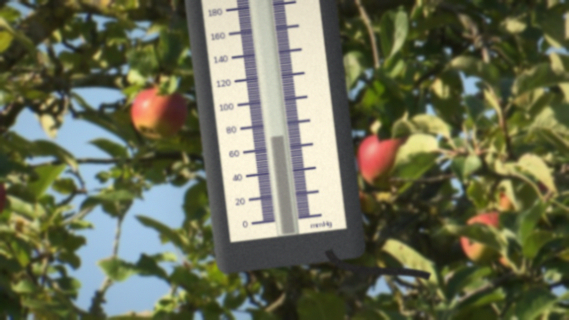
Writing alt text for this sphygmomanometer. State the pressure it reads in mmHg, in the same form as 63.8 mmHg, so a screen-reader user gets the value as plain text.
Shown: 70 mmHg
